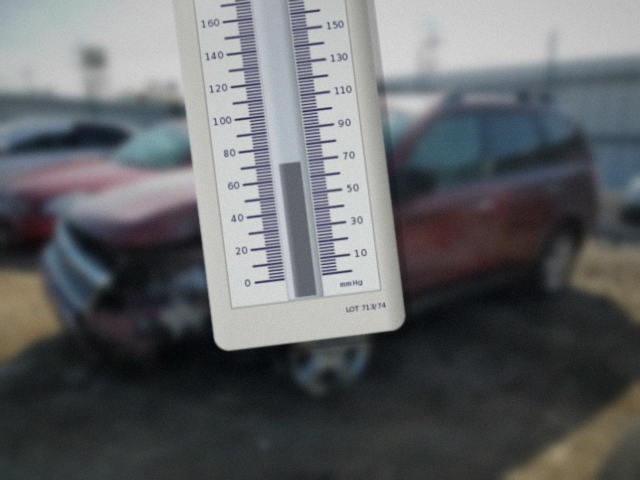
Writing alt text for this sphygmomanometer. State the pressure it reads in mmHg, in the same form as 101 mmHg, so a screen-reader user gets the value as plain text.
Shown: 70 mmHg
